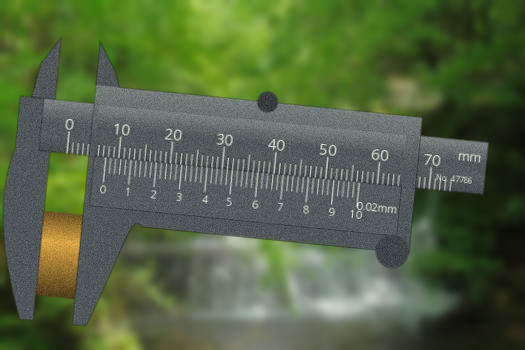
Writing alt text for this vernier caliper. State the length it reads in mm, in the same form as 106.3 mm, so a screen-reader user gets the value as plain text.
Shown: 7.5 mm
